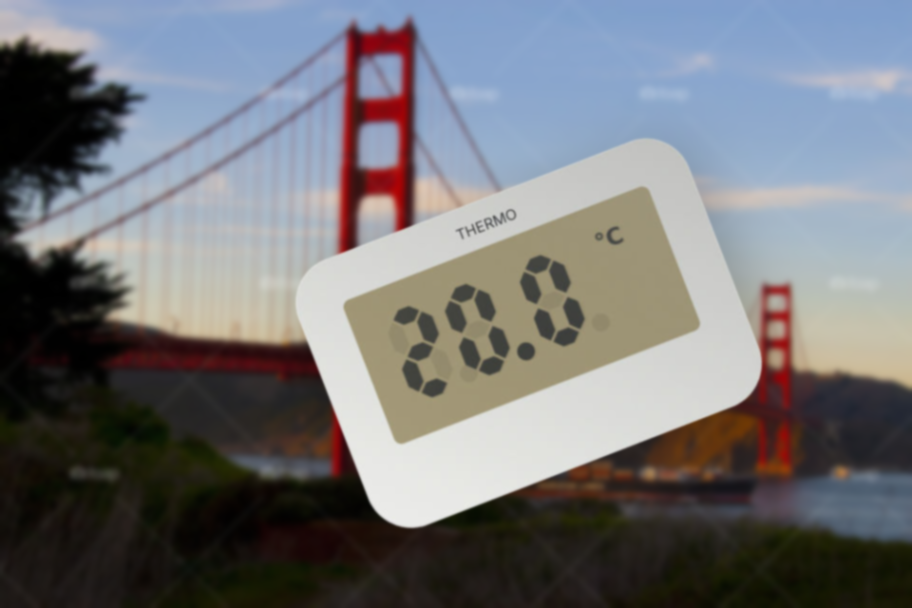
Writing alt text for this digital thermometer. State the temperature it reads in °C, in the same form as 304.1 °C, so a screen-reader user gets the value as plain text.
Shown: 20.0 °C
